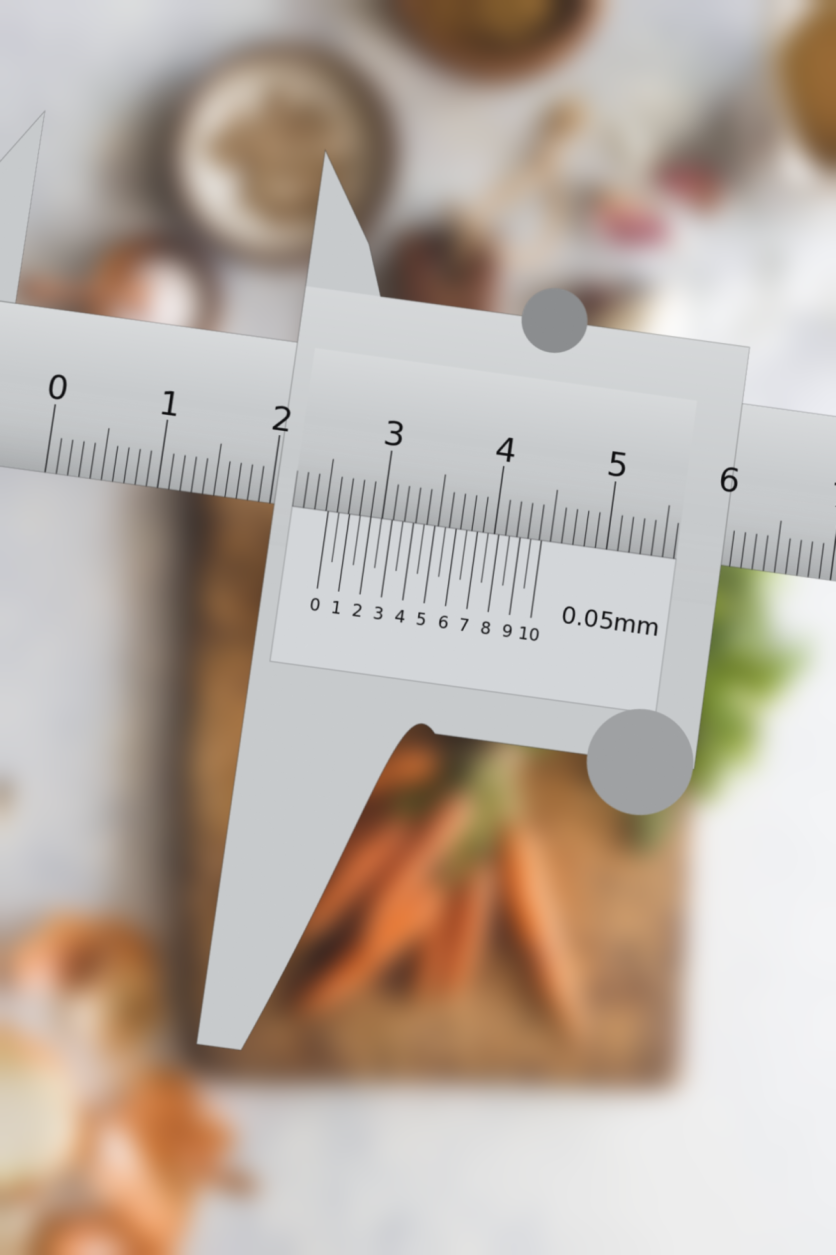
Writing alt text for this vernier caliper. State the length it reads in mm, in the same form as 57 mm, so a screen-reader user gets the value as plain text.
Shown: 25.2 mm
